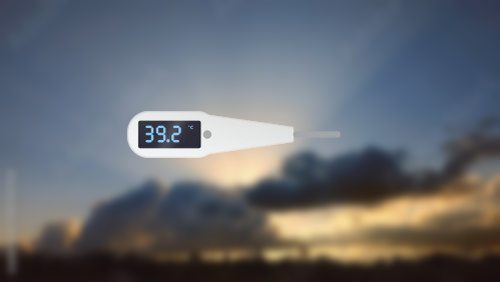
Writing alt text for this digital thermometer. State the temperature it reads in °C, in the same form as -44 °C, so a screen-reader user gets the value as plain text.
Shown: 39.2 °C
